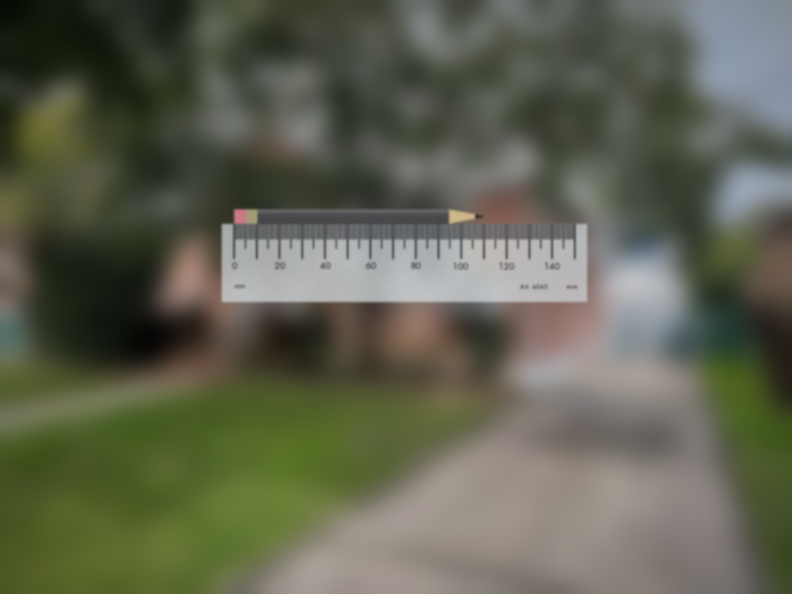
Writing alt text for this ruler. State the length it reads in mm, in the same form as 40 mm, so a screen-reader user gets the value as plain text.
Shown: 110 mm
